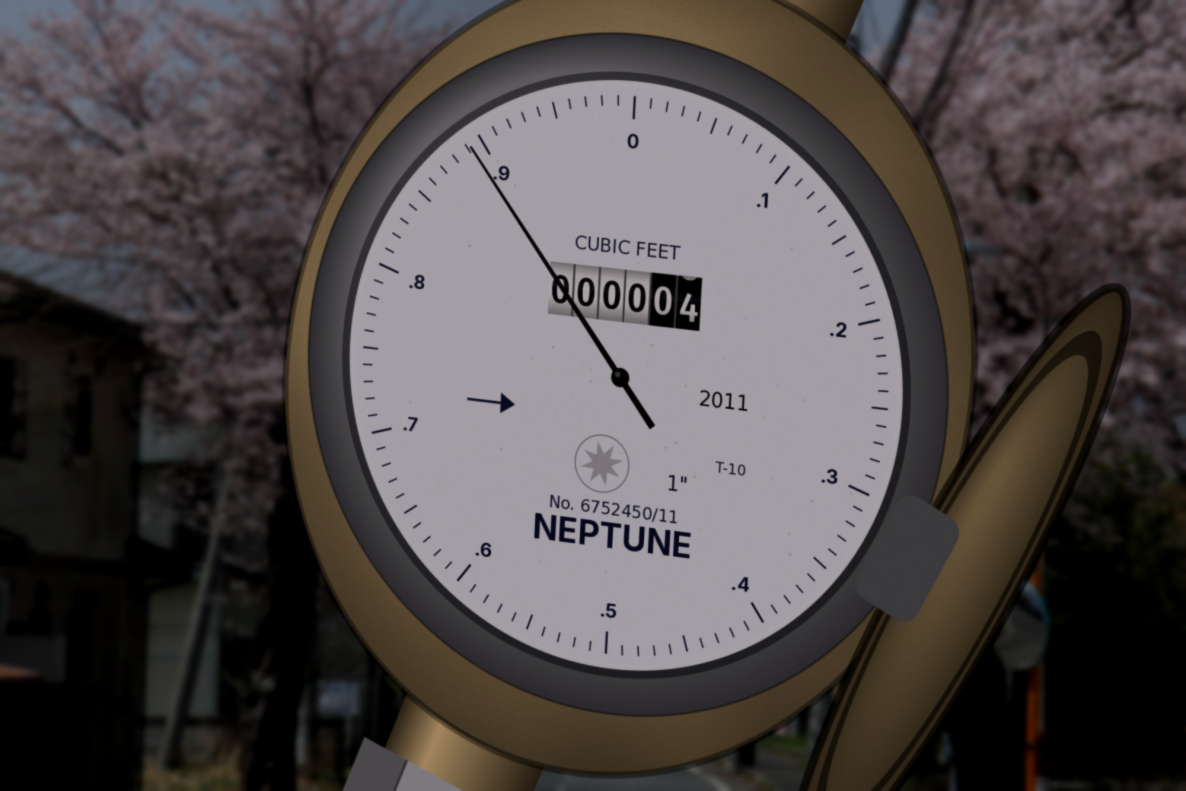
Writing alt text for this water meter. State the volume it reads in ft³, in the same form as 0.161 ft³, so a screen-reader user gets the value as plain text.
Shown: 3.89 ft³
